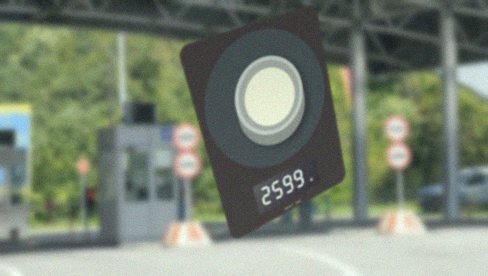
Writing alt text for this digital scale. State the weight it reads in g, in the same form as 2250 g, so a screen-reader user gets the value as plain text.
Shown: 2599 g
